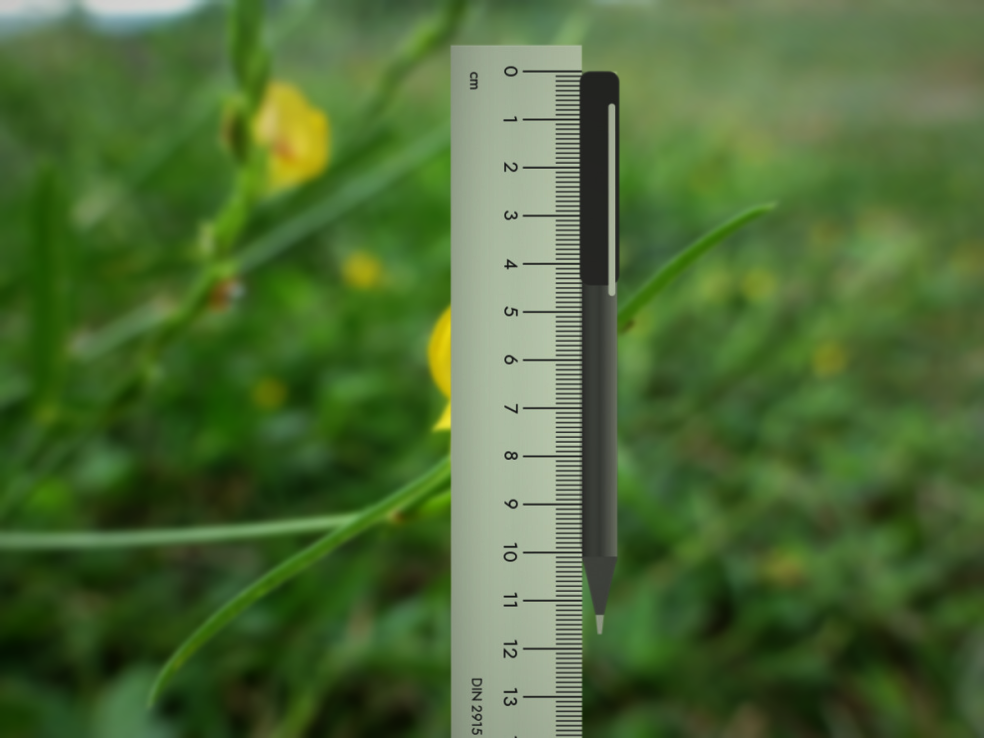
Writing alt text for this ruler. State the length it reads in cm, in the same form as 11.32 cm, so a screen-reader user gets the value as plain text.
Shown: 11.7 cm
